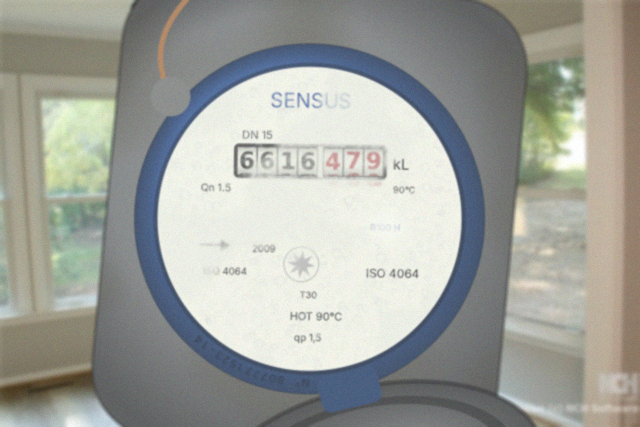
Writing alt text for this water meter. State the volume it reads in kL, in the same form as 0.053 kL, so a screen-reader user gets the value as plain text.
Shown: 6616.479 kL
